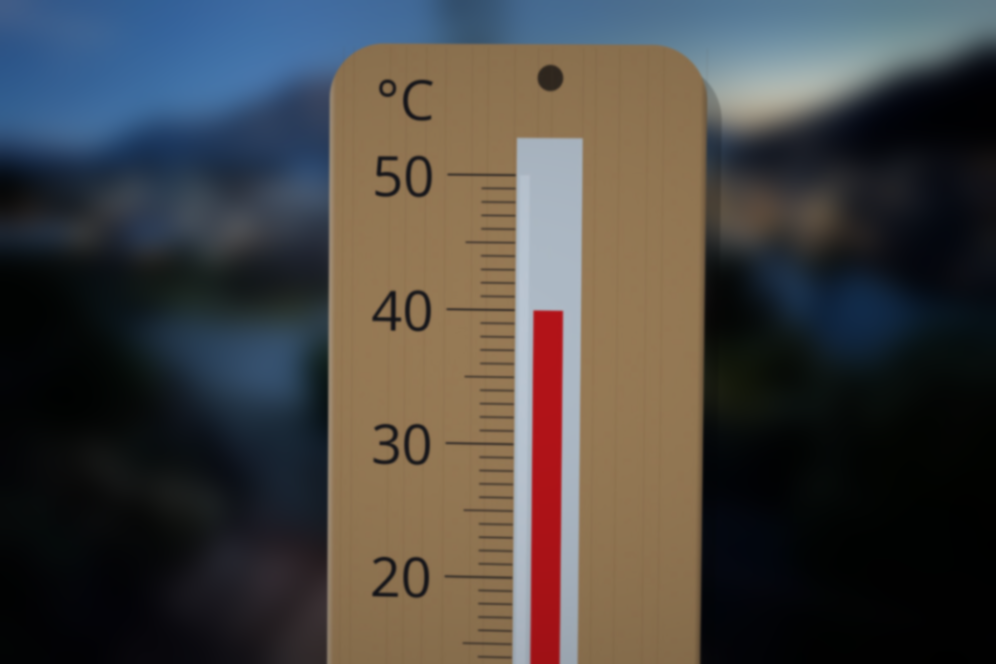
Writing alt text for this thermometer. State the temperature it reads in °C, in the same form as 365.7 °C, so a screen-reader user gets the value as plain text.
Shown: 40 °C
